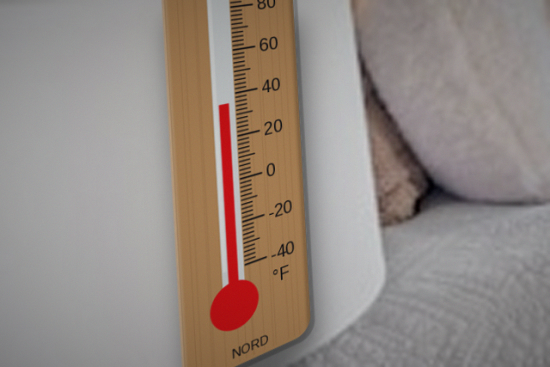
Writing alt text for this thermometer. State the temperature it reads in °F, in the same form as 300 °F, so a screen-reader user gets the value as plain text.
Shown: 36 °F
